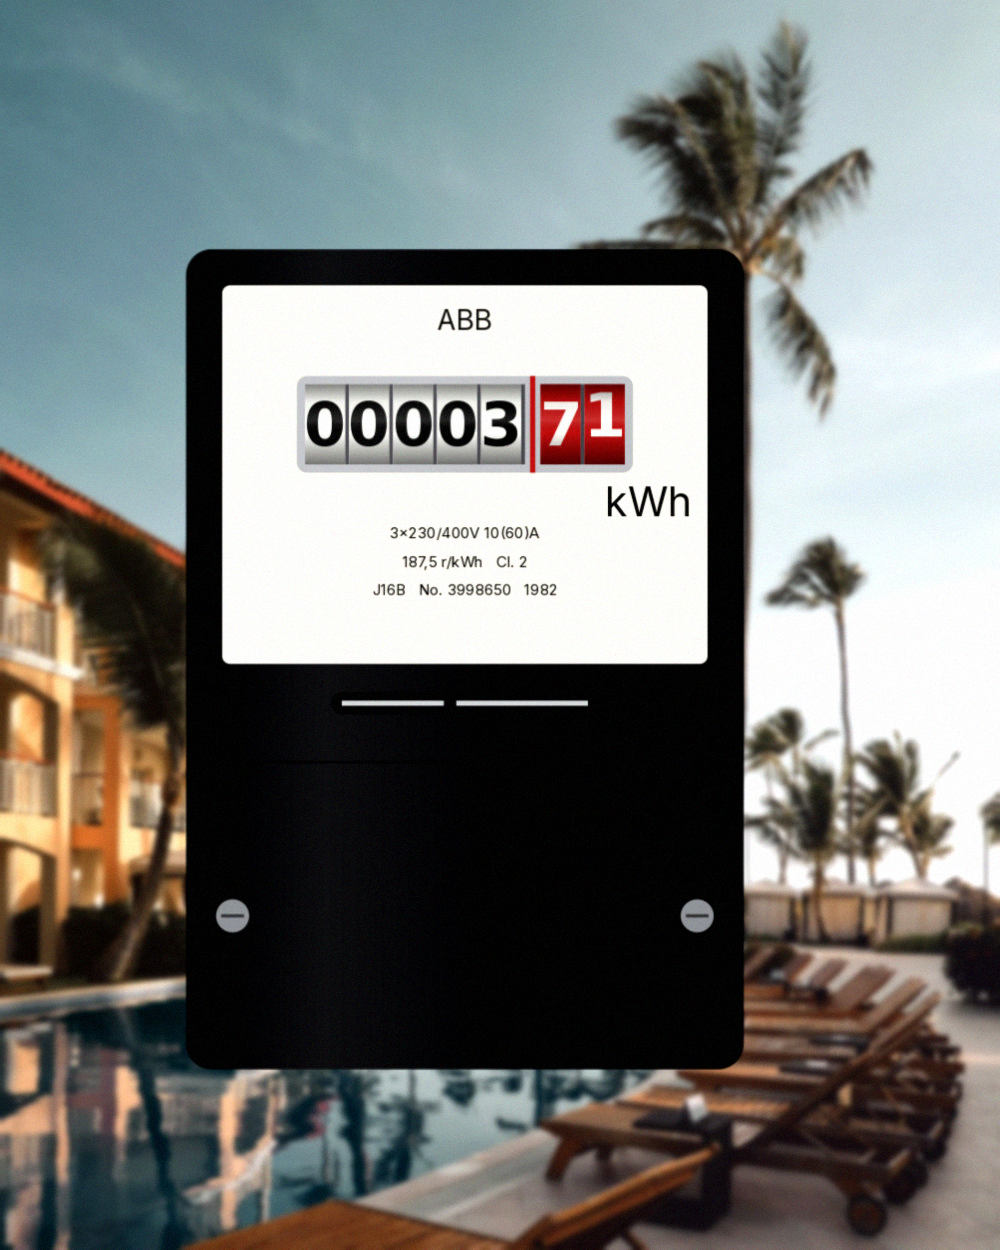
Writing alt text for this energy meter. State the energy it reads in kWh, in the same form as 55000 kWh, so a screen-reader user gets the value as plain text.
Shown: 3.71 kWh
